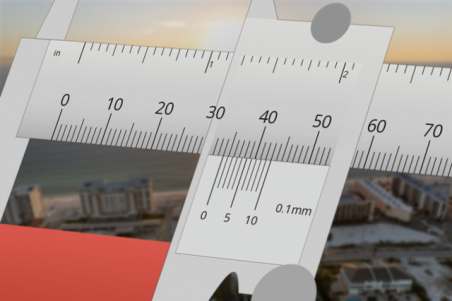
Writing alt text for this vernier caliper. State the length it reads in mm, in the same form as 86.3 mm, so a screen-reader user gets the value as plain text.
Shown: 34.0 mm
